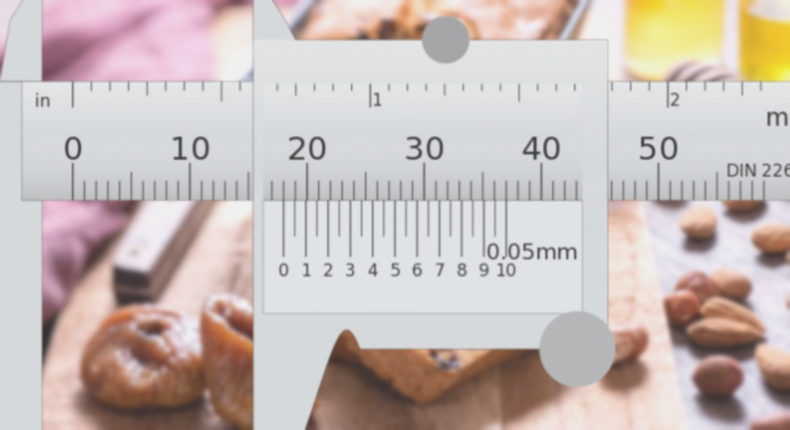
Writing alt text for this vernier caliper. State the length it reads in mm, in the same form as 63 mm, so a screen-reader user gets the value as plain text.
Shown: 18.0 mm
